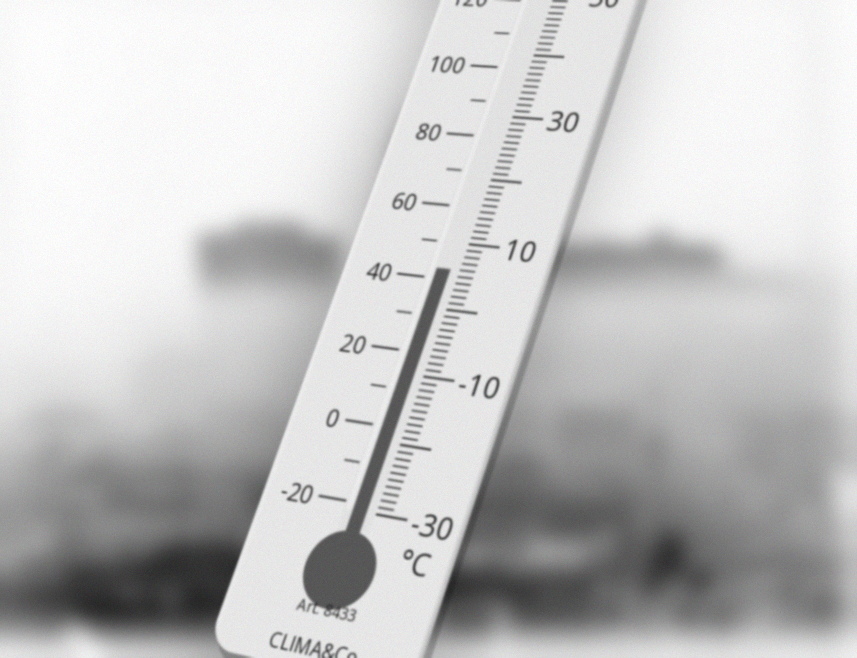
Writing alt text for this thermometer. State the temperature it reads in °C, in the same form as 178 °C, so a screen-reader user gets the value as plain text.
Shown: 6 °C
